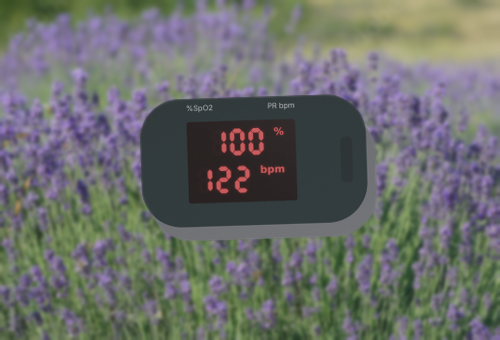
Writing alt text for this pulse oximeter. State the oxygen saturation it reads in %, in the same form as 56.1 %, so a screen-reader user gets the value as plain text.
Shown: 100 %
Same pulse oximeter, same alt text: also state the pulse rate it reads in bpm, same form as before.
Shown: 122 bpm
